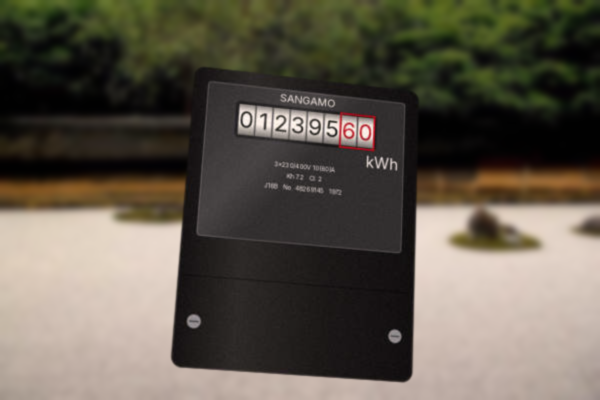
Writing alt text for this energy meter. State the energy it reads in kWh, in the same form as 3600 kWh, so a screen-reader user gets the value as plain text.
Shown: 12395.60 kWh
